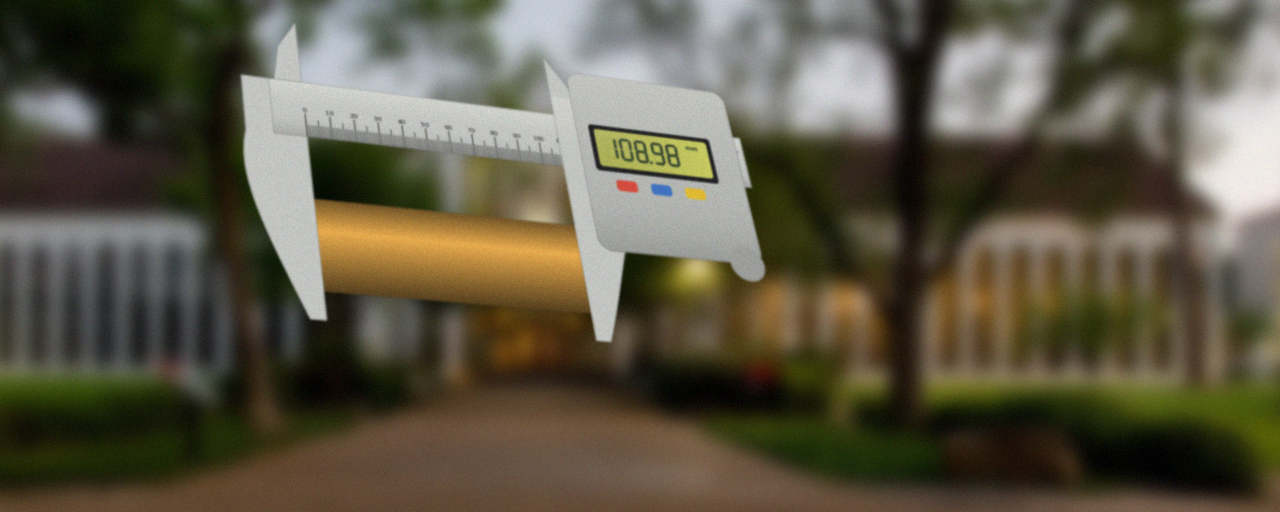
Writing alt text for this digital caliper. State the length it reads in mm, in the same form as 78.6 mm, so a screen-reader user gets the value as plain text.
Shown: 108.98 mm
